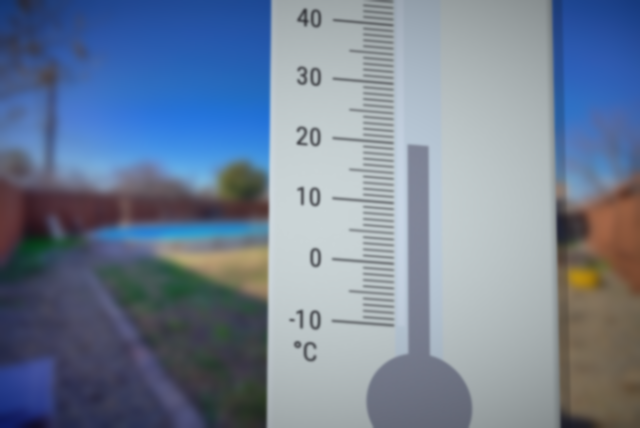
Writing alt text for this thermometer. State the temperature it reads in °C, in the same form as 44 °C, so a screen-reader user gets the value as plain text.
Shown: 20 °C
